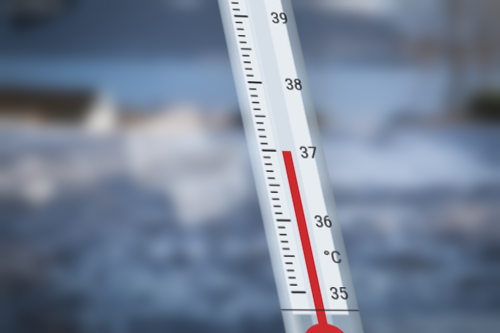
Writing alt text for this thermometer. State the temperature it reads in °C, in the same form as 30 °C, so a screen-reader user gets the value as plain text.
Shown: 37 °C
